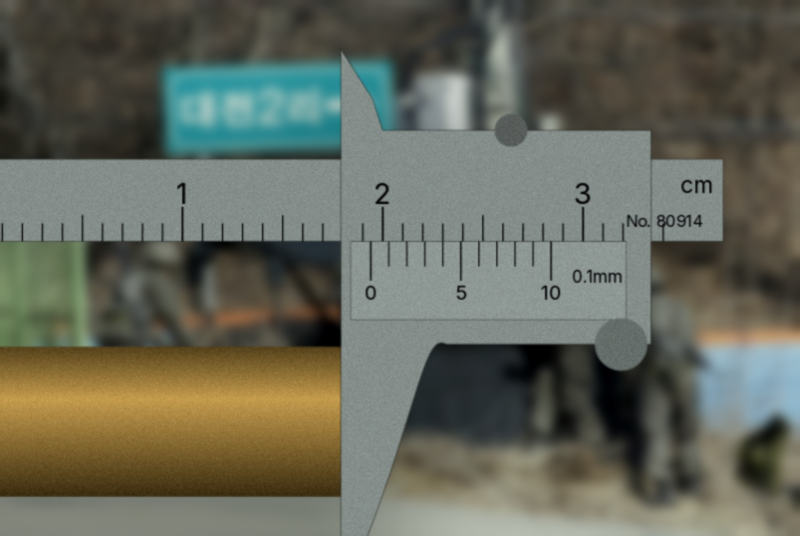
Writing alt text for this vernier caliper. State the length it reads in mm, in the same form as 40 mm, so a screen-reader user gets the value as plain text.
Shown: 19.4 mm
